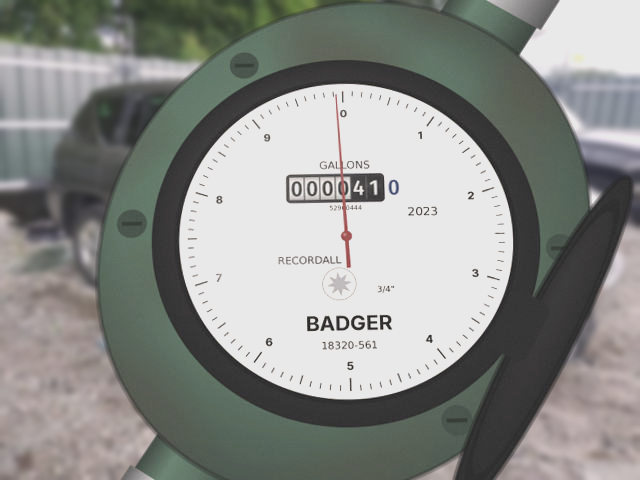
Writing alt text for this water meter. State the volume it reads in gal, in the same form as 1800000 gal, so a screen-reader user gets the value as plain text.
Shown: 409.9 gal
